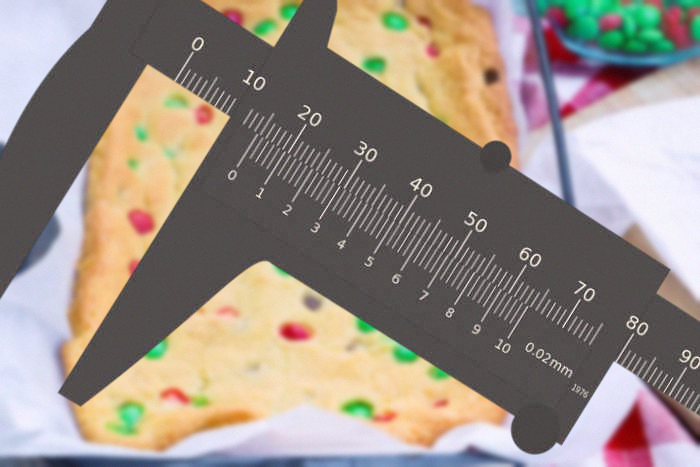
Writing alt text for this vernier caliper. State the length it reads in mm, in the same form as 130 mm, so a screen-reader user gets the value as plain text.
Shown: 14.6 mm
